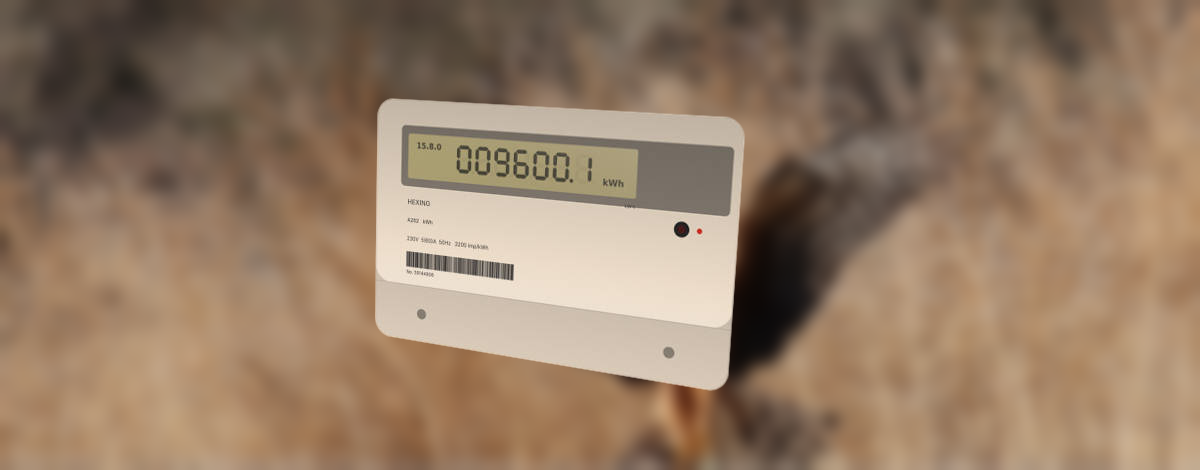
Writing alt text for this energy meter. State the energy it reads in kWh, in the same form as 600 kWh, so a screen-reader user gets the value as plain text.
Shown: 9600.1 kWh
